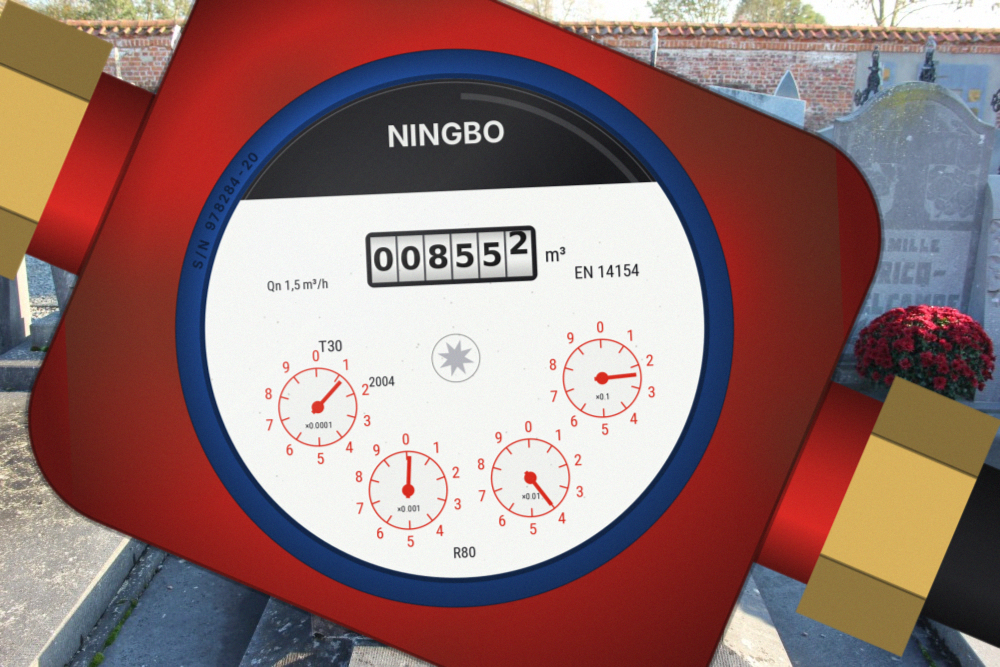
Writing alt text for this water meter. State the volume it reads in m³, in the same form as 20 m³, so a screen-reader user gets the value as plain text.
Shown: 8552.2401 m³
